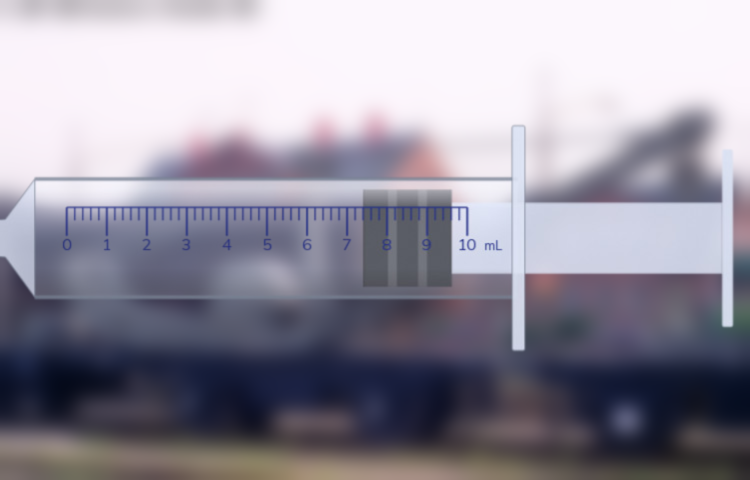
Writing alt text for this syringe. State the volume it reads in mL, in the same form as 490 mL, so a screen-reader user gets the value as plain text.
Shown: 7.4 mL
